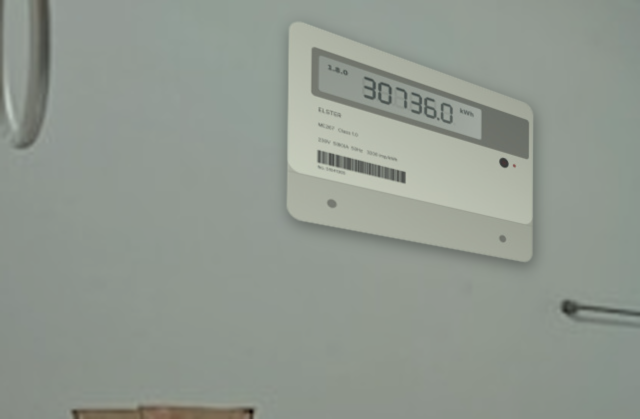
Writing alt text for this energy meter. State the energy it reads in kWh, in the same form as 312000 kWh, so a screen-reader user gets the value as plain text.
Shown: 30736.0 kWh
